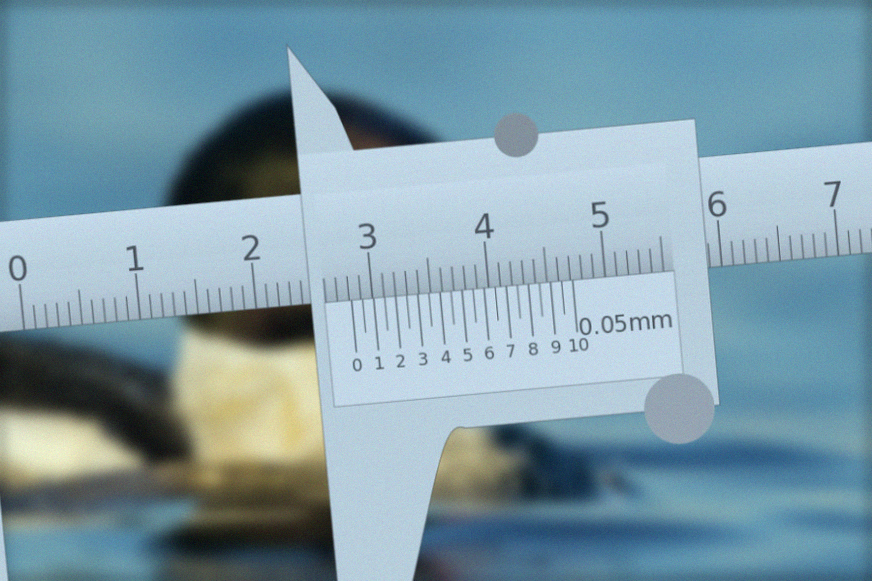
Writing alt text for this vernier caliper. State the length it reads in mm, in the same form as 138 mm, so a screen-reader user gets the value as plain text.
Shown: 28.2 mm
